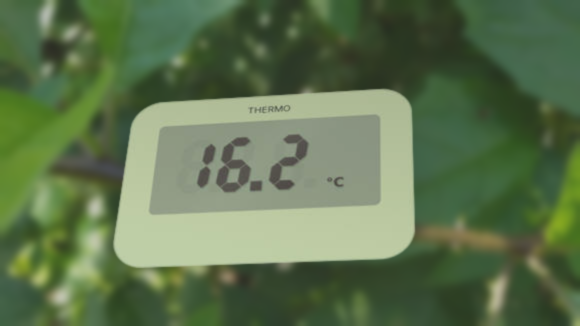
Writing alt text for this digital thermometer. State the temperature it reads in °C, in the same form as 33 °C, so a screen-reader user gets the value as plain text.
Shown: 16.2 °C
